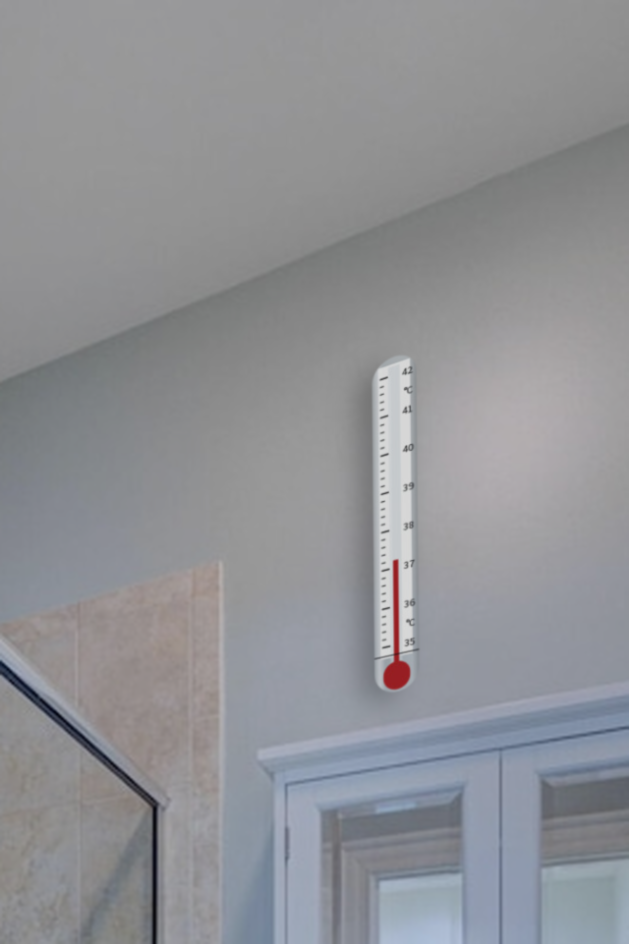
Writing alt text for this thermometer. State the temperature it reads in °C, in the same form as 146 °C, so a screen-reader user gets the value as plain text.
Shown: 37.2 °C
